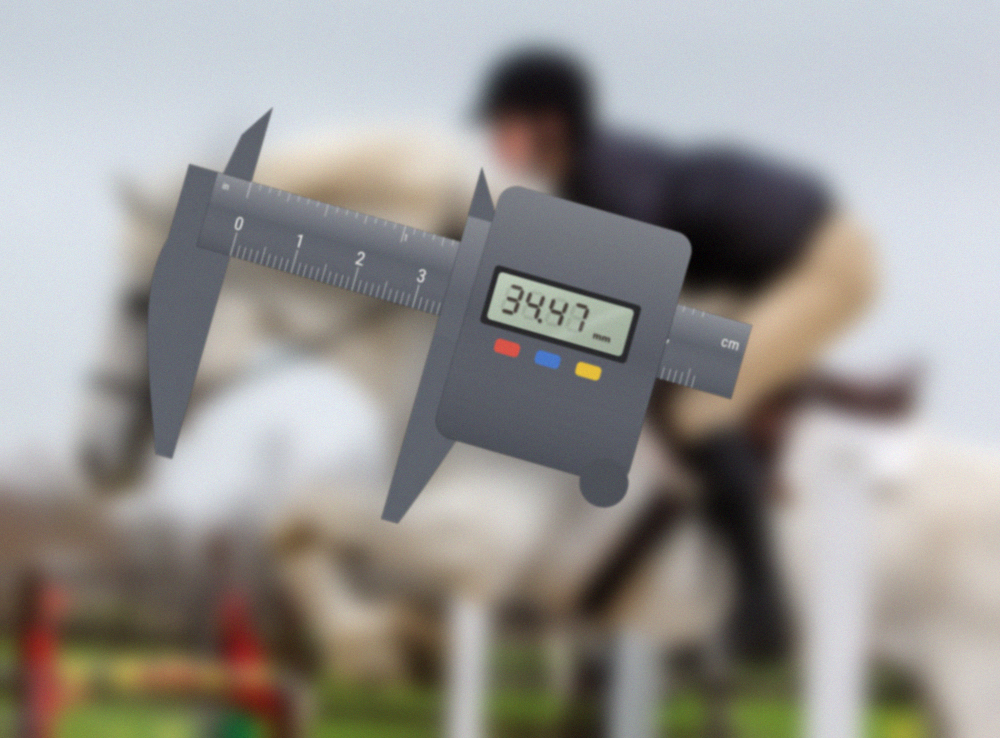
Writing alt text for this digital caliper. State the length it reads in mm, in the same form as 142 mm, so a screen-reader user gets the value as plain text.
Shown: 34.47 mm
